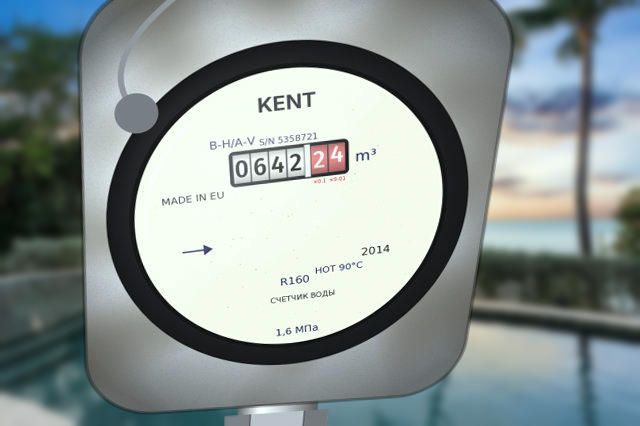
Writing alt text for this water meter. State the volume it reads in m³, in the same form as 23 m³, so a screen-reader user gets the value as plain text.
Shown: 642.24 m³
